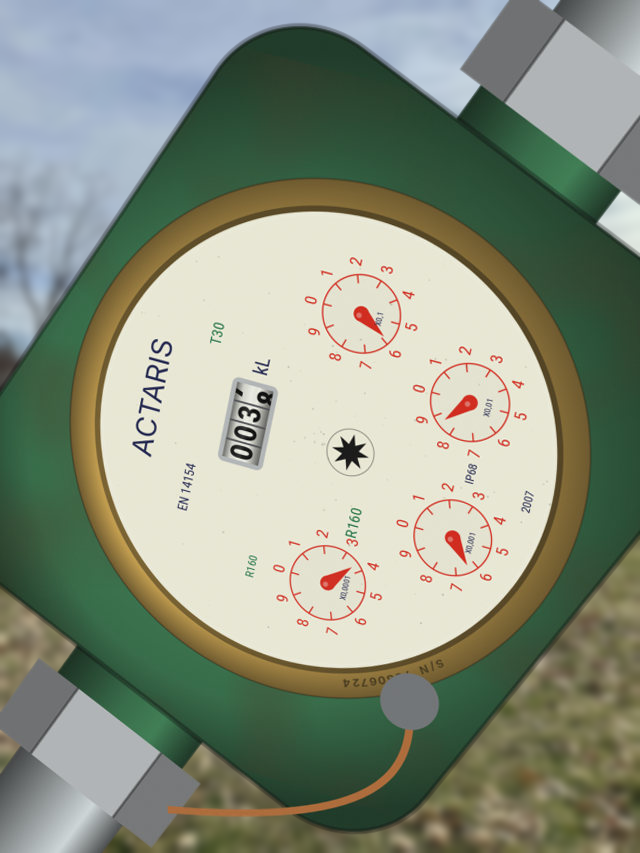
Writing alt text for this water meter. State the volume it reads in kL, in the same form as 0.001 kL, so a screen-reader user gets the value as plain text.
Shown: 37.5863 kL
